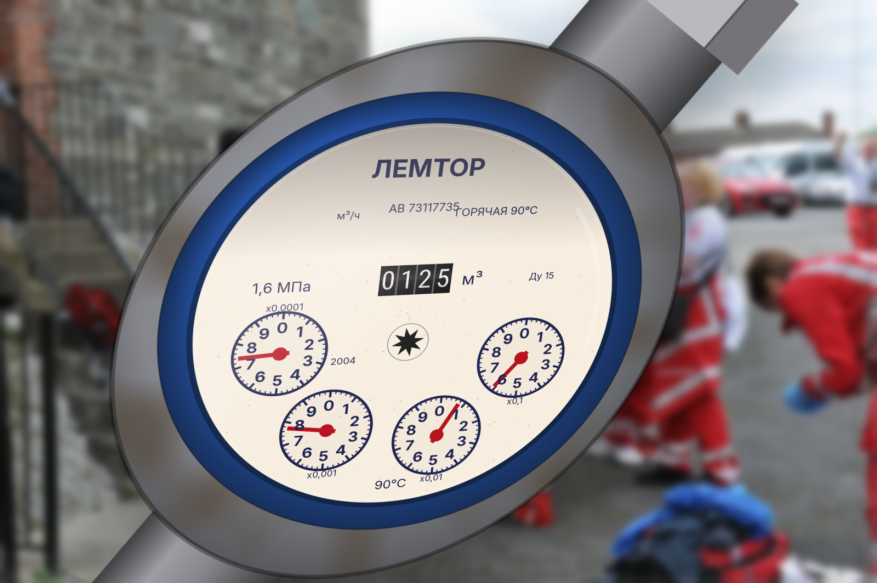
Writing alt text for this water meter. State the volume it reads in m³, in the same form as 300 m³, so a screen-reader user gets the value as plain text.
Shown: 125.6077 m³
